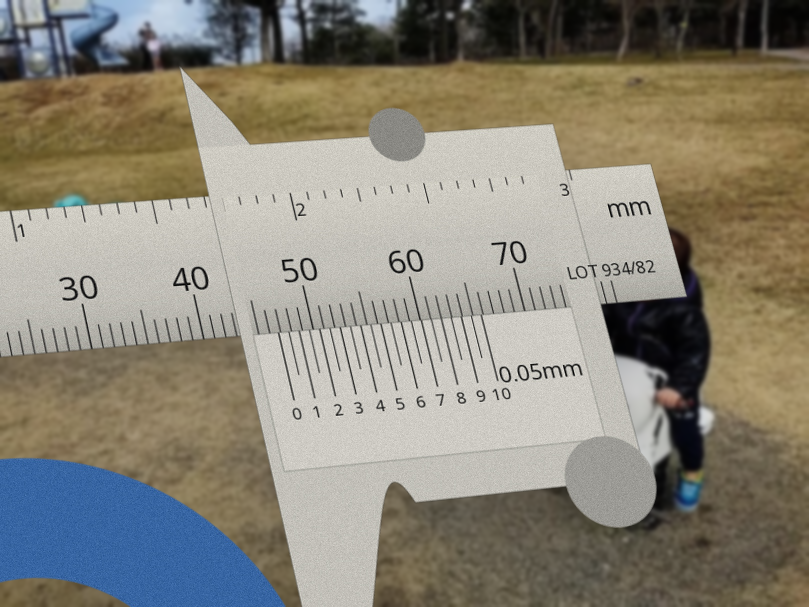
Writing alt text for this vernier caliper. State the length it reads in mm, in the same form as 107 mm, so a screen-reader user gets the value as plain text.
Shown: 46.8 mm
